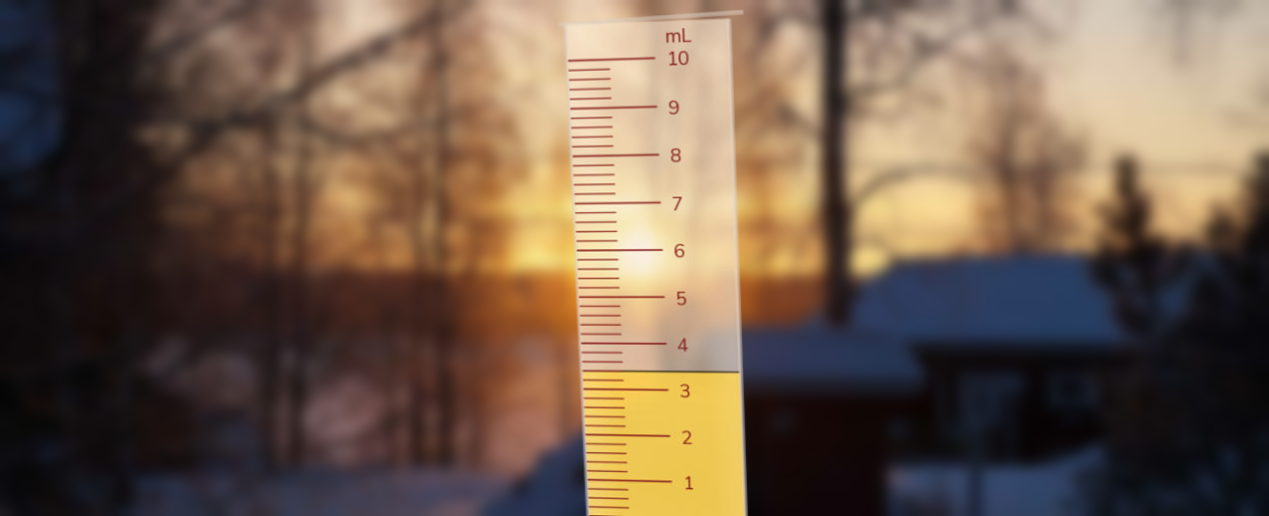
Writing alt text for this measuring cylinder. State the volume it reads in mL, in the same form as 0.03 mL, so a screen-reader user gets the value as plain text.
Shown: 3.4 mL
